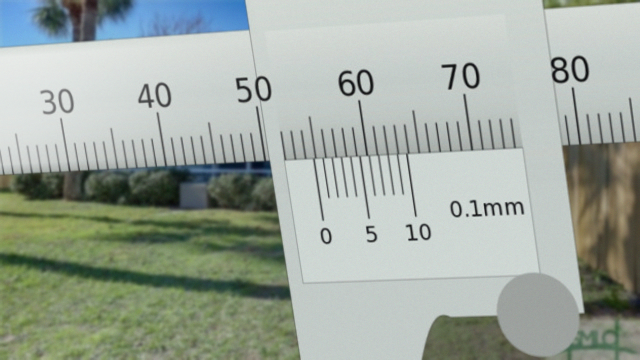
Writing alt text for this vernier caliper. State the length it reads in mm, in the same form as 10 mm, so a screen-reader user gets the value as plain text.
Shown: 54.8 mm
